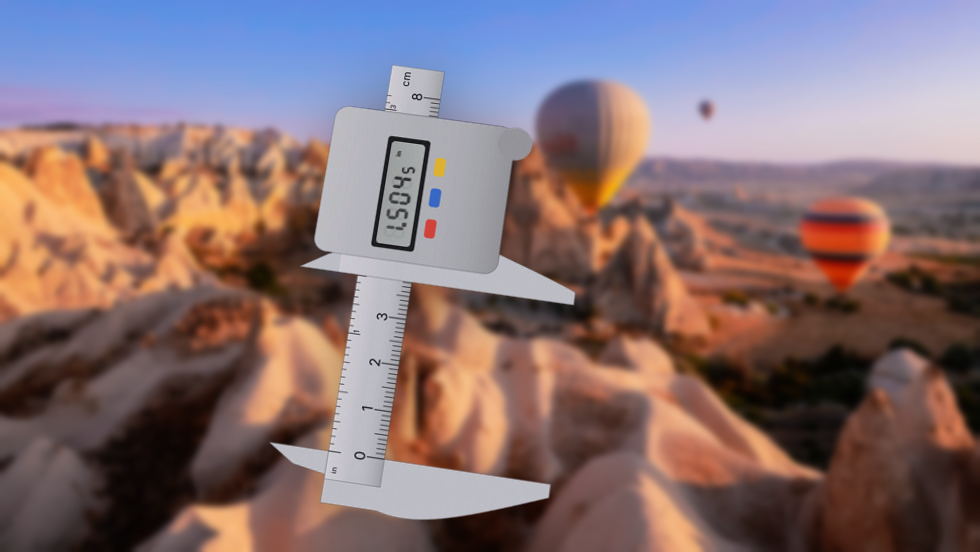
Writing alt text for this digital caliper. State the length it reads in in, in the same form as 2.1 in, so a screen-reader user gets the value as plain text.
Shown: 1.5045 in
